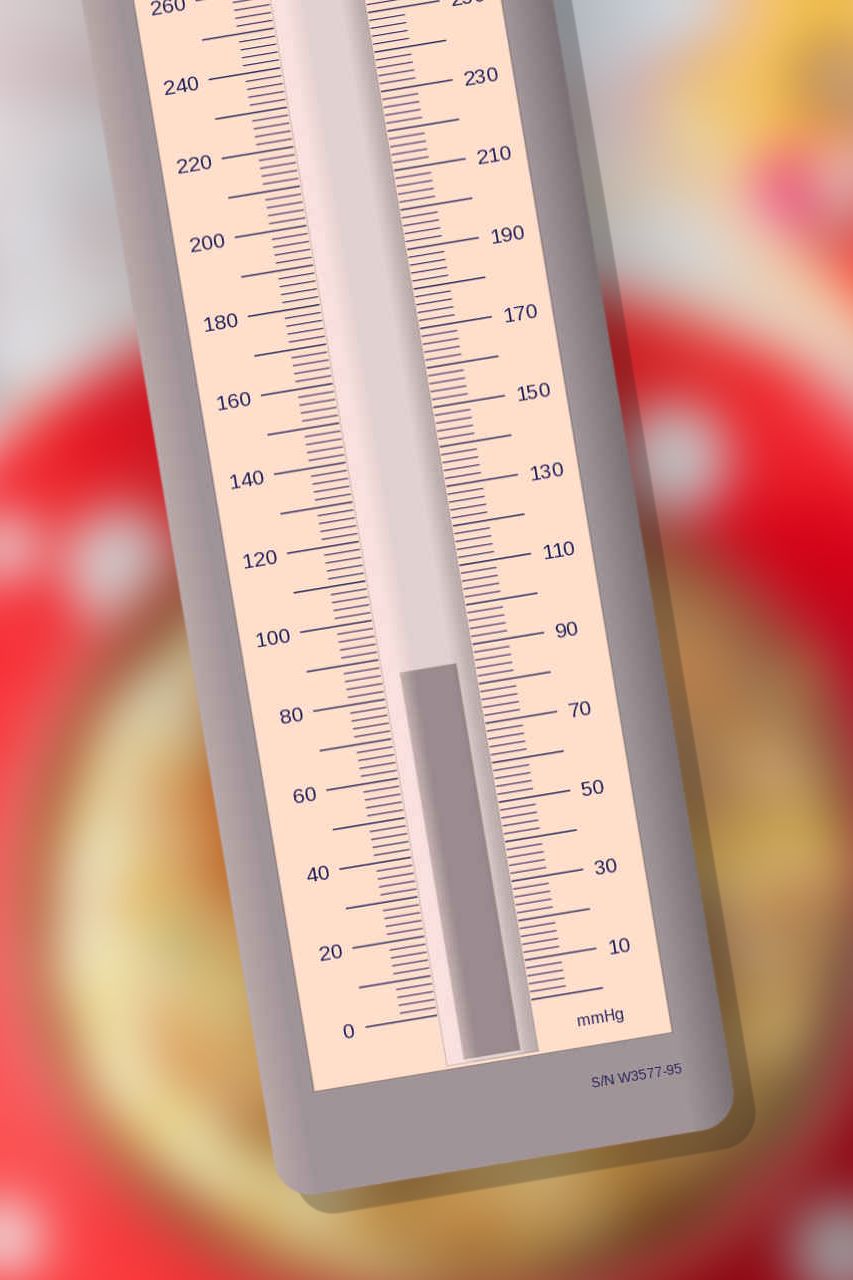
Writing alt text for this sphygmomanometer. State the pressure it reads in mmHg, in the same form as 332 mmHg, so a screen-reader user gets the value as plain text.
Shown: 86 mmHg
